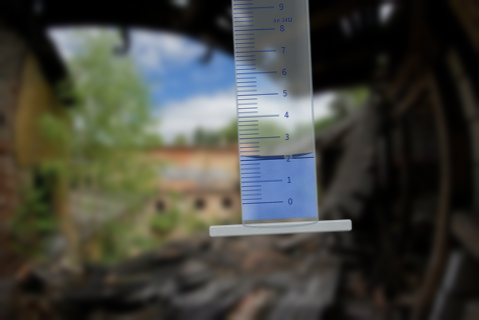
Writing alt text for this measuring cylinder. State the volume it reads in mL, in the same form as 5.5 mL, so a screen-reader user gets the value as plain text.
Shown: 2 mL
